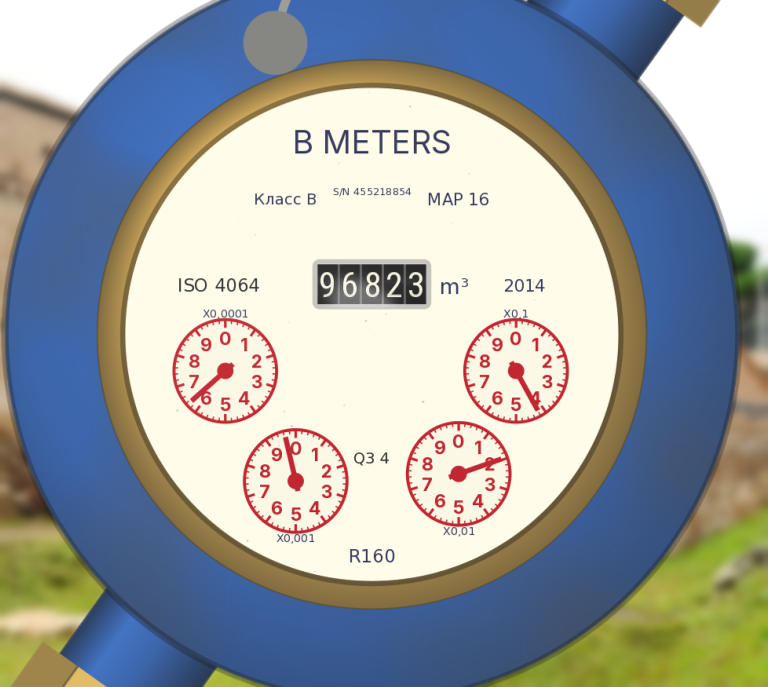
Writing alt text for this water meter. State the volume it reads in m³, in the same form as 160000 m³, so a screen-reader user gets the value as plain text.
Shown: 96823.4196 m³
